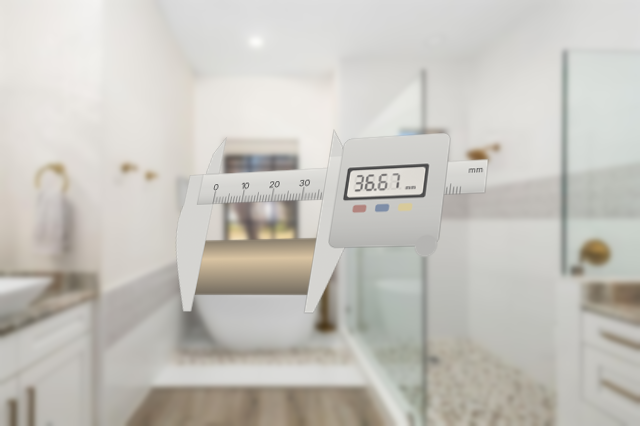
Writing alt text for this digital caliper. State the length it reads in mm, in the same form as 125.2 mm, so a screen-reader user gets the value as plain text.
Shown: 36.67 mm
